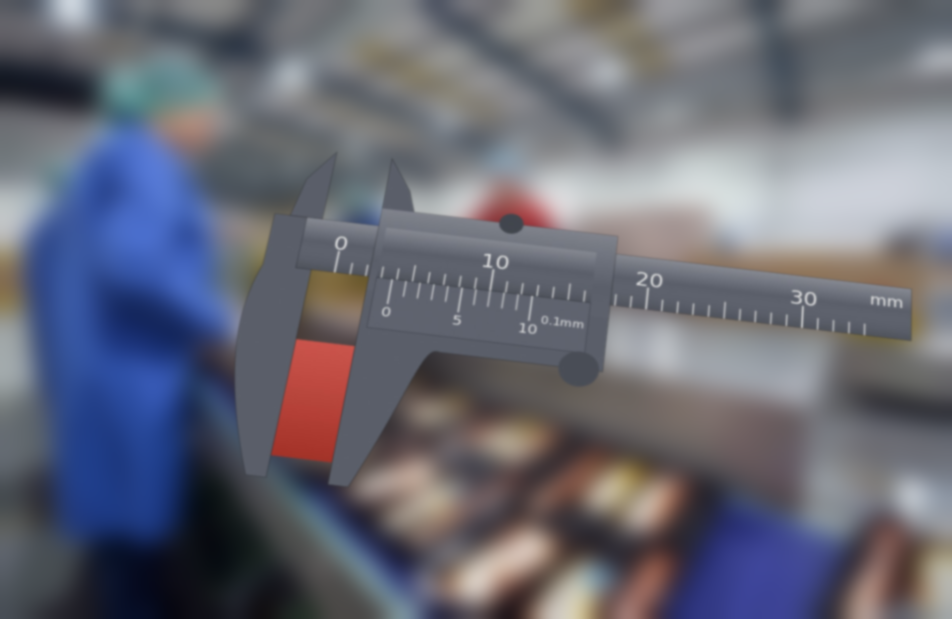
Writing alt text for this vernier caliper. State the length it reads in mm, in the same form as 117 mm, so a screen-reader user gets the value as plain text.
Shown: 3.7 mm
